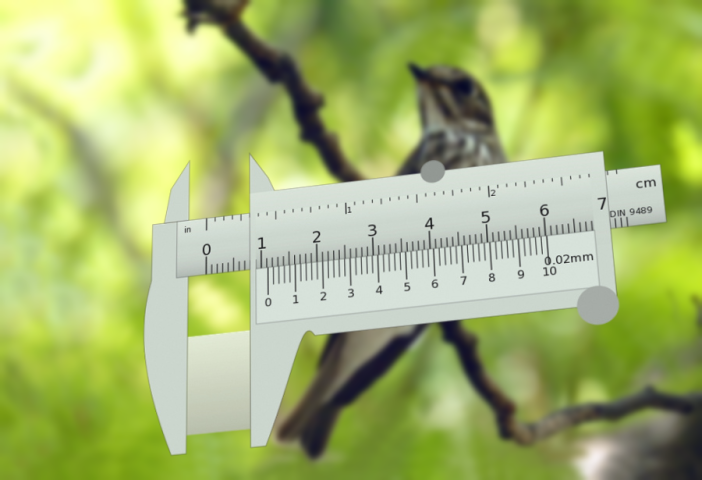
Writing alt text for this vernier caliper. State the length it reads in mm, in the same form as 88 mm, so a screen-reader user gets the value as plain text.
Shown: 11.2 mm
